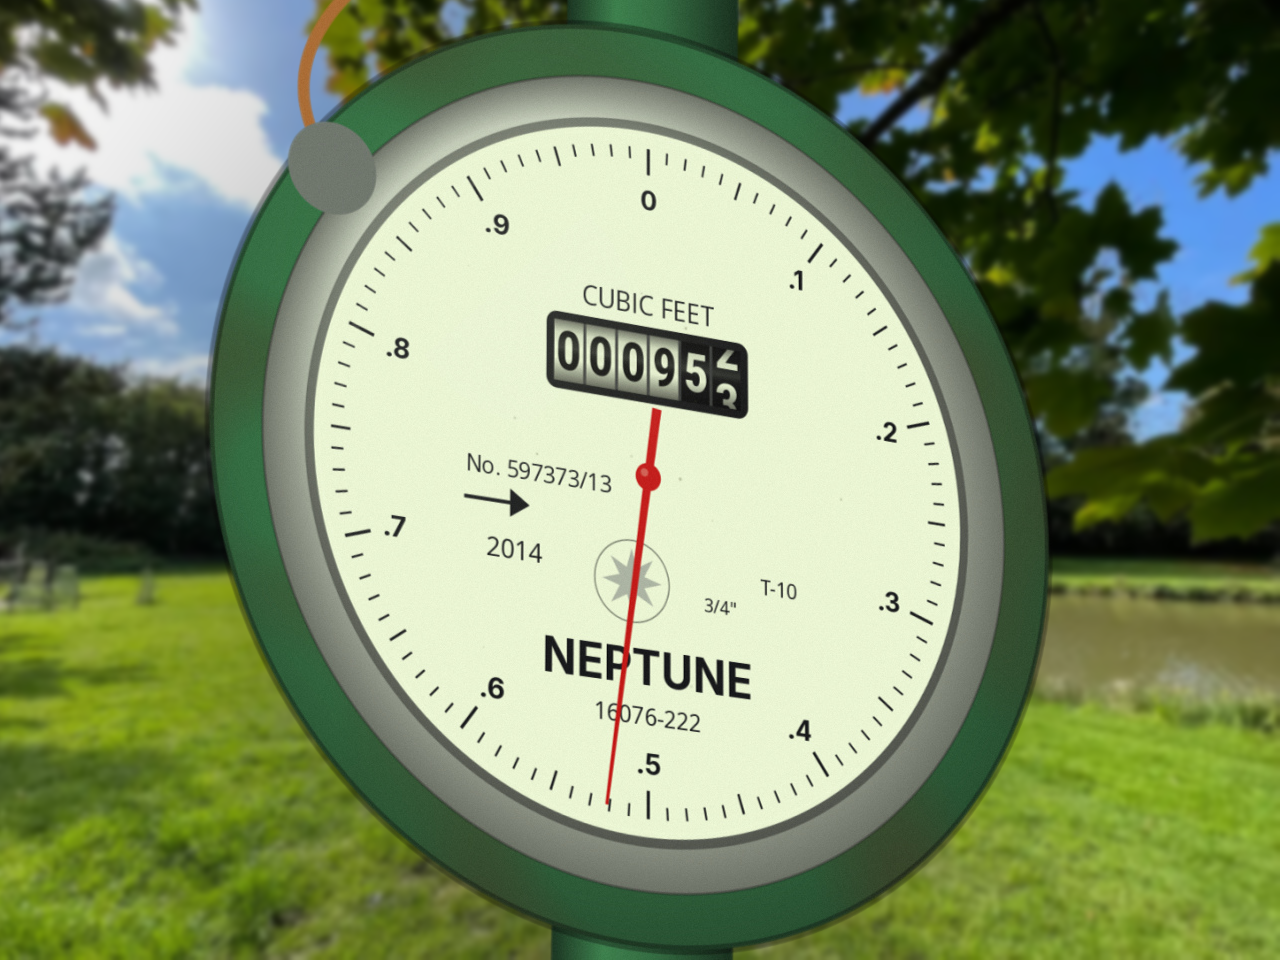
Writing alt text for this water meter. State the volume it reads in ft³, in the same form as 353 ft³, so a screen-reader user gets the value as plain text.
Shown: 952.52 ft³
